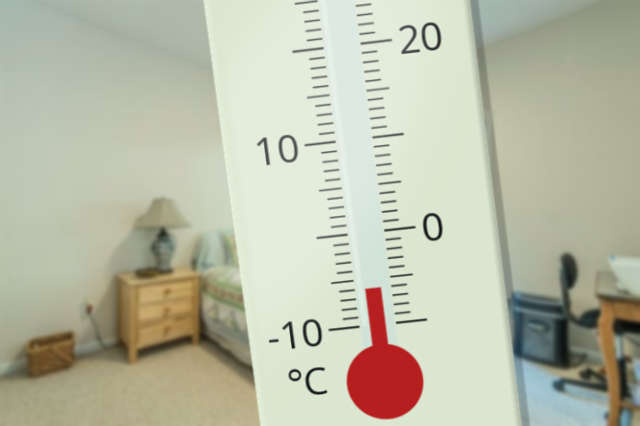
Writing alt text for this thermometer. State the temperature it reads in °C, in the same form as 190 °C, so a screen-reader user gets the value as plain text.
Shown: -6 °C
